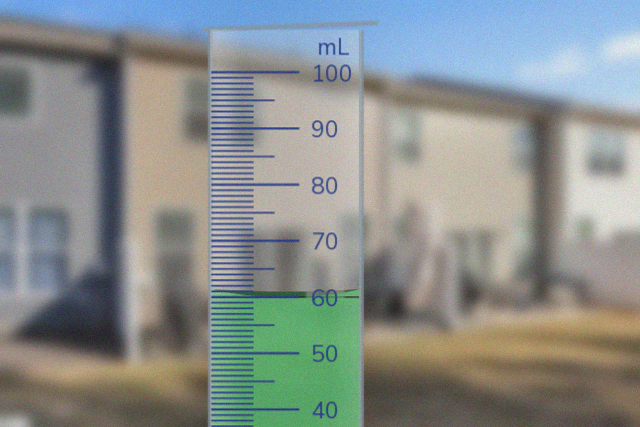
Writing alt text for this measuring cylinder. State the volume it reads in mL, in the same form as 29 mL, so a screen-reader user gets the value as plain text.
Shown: 60 mL
